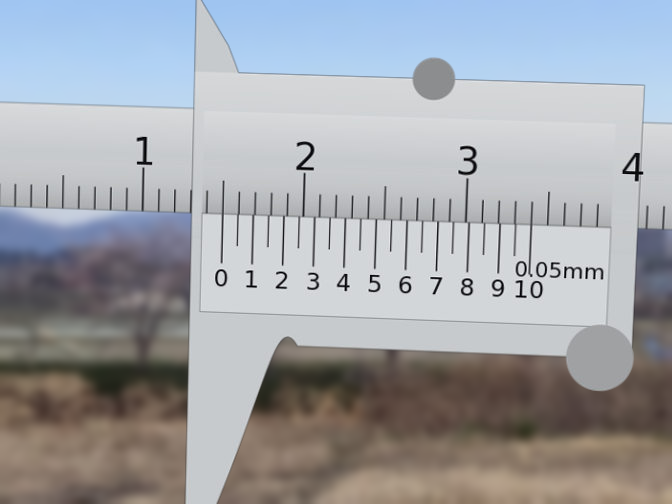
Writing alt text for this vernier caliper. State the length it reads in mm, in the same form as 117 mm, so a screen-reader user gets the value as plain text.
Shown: 15.0 mm
